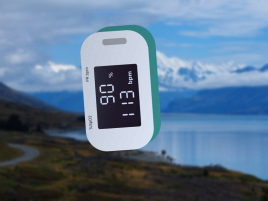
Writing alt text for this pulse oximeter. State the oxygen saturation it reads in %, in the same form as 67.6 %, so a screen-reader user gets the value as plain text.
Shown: 90 %
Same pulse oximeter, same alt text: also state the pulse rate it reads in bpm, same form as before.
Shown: 113 bpm
